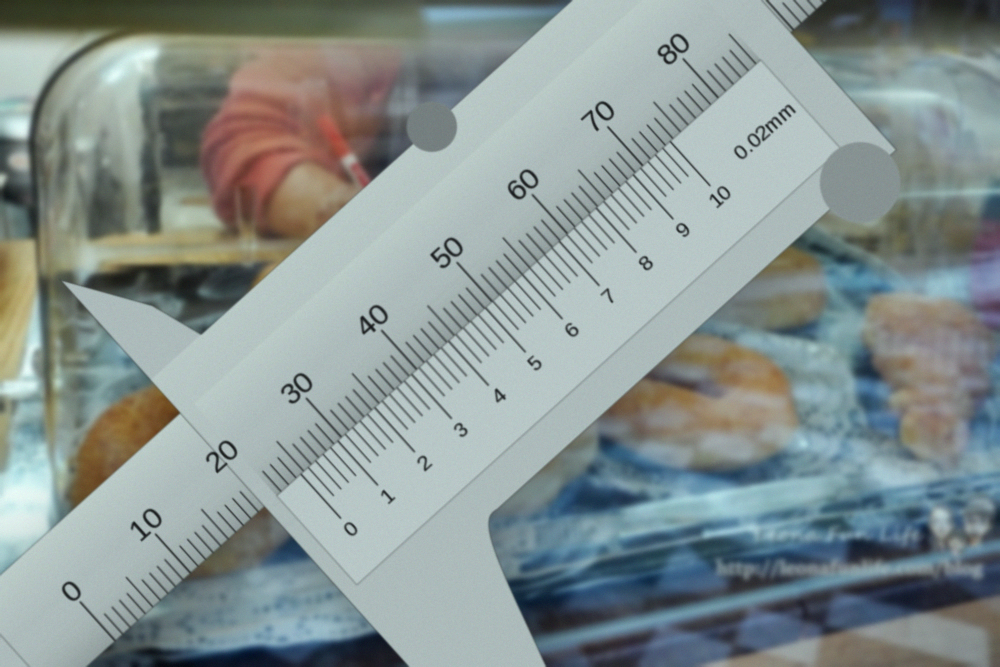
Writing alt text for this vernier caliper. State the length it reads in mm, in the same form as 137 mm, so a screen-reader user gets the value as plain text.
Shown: 24.6 mm
